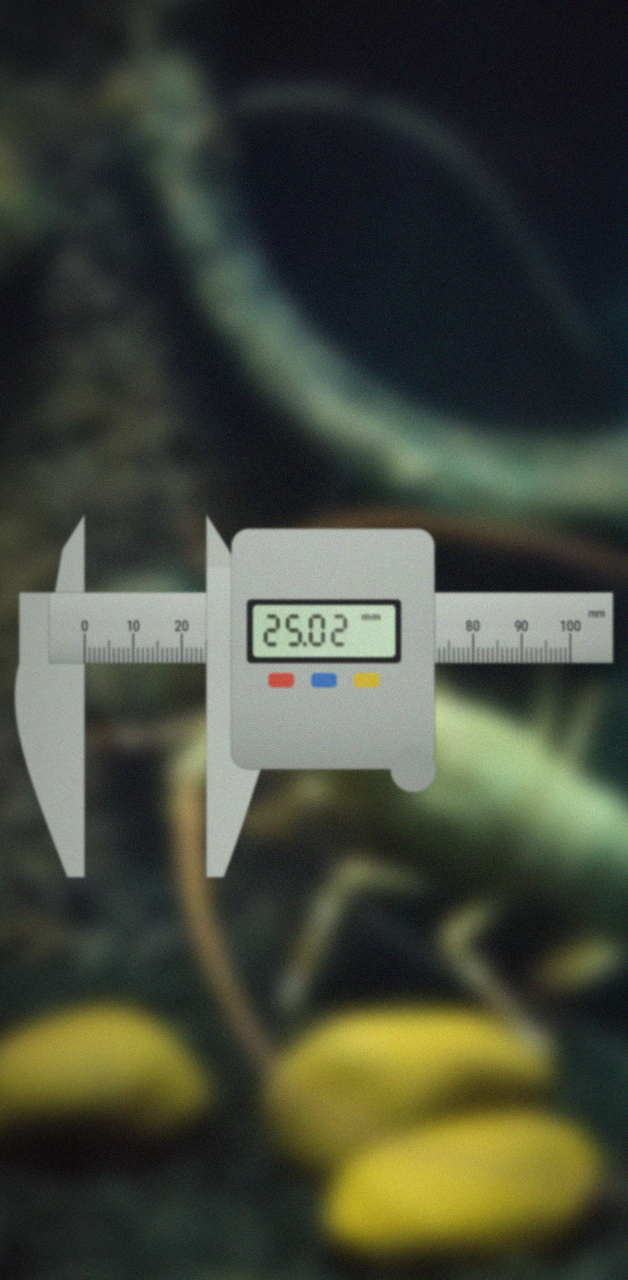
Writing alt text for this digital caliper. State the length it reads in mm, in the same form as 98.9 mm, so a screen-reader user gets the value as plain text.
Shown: 25.02 mm
